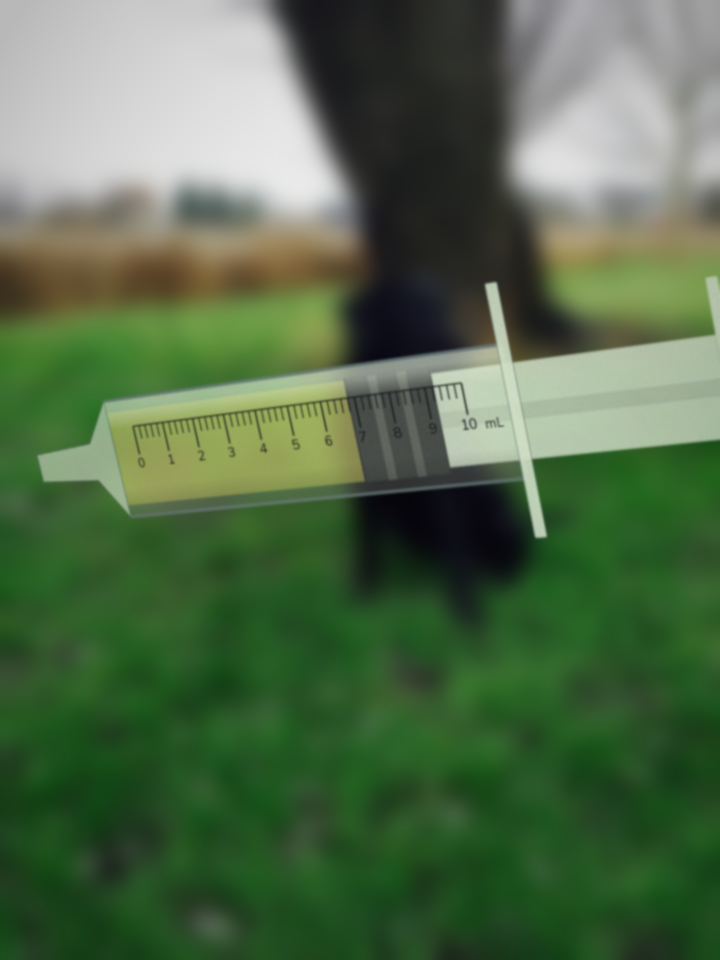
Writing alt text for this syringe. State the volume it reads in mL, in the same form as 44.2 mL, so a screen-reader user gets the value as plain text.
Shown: 6.8 mL
